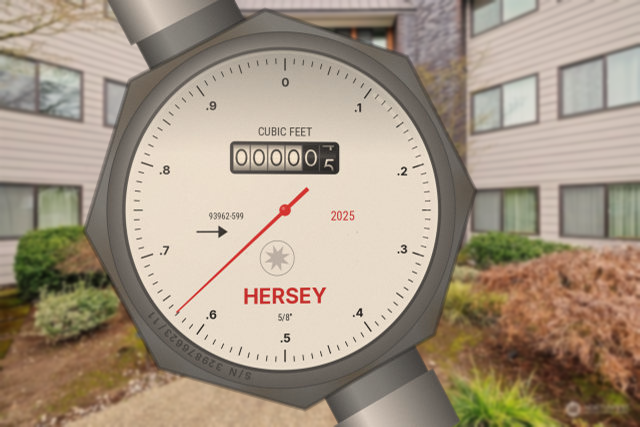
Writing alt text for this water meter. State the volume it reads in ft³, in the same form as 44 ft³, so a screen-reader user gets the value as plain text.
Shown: 4.63 ft³
